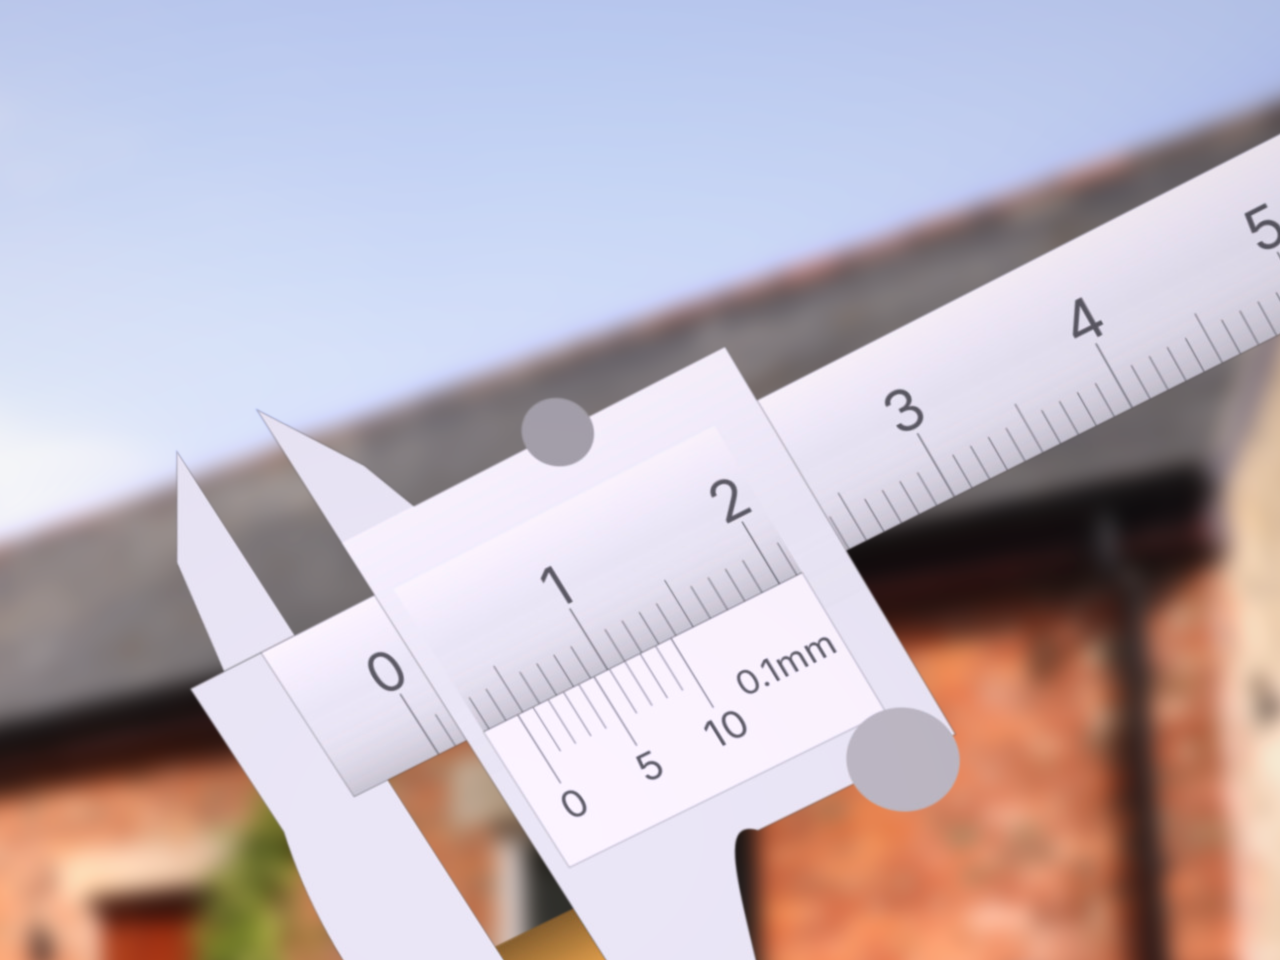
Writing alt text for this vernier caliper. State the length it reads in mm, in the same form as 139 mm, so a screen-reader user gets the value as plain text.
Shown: 4.7 mm
